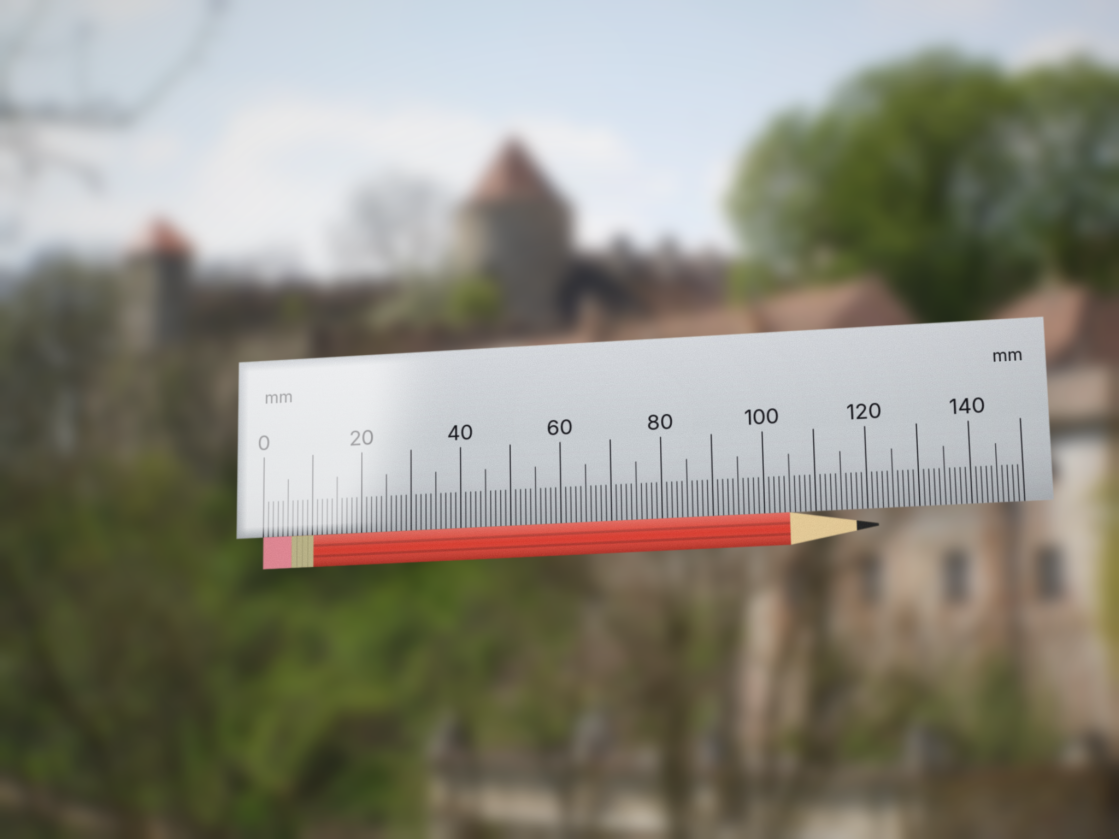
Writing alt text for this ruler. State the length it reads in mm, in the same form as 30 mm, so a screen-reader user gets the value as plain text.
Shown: 122 mm
